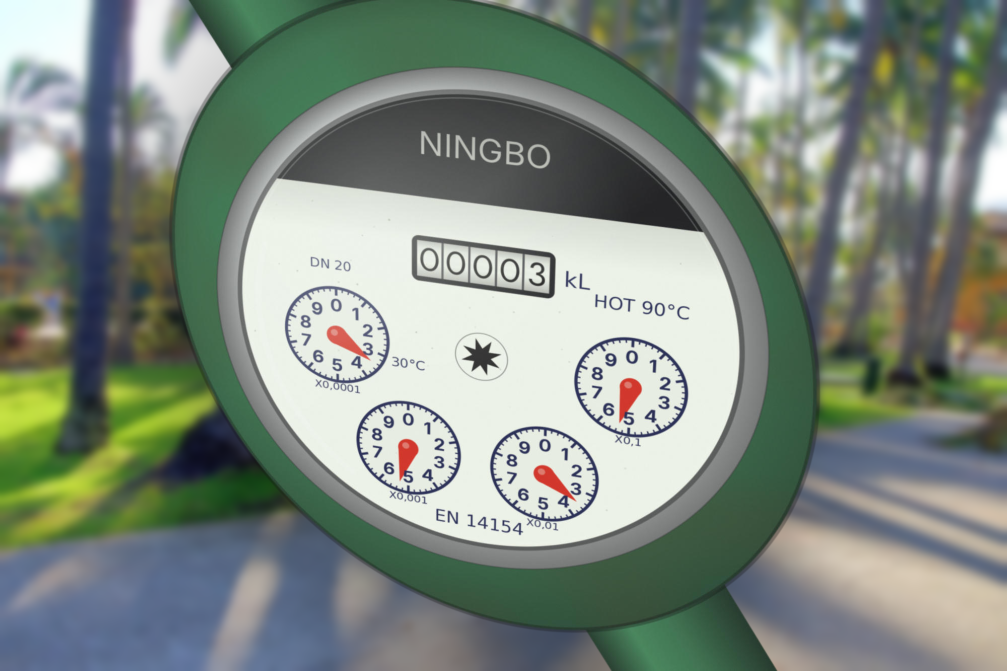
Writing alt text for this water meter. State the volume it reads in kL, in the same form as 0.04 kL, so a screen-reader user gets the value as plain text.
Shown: 3.5353 kL
